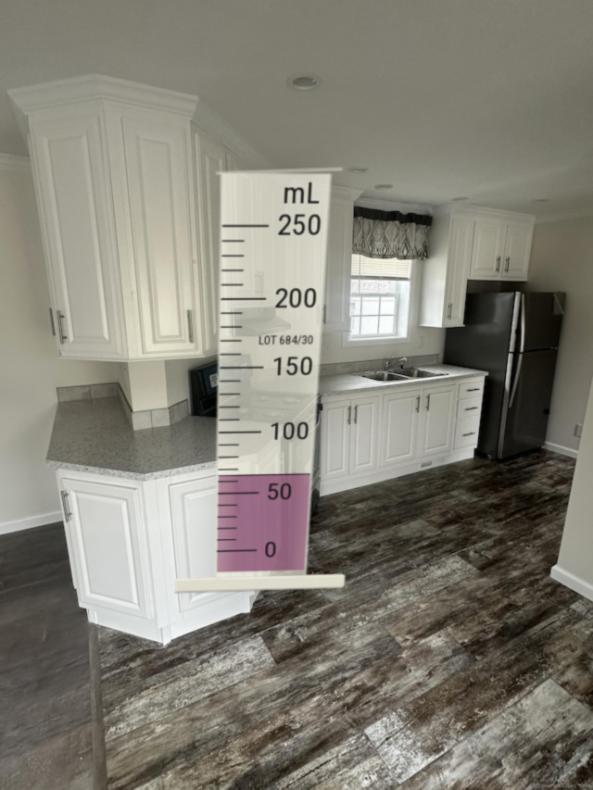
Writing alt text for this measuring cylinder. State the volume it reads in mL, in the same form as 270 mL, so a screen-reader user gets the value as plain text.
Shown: 65 mL
